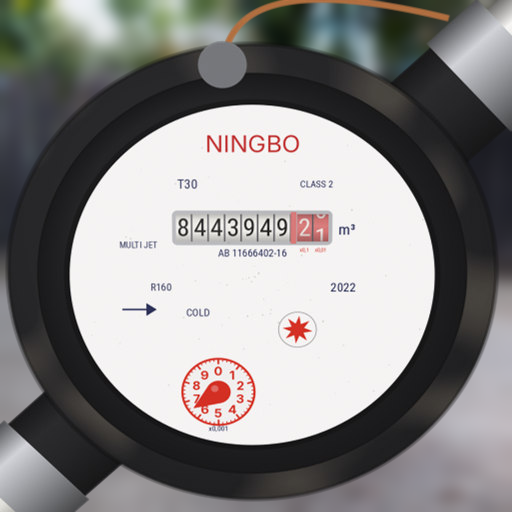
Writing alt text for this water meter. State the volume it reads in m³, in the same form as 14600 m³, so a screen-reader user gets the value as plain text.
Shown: 8443949.206 m³
